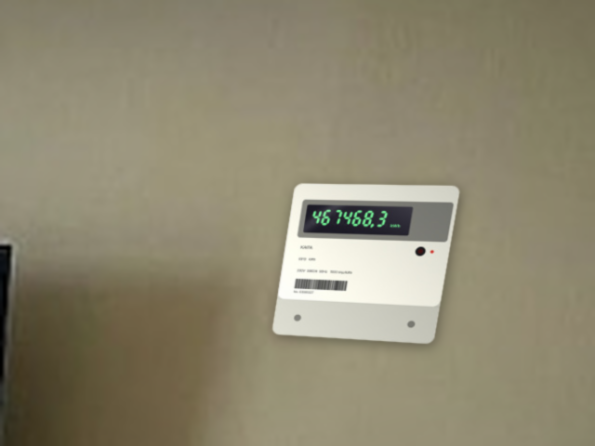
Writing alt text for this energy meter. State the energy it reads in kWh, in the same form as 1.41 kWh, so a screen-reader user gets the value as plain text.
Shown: 467468.3 kWh
